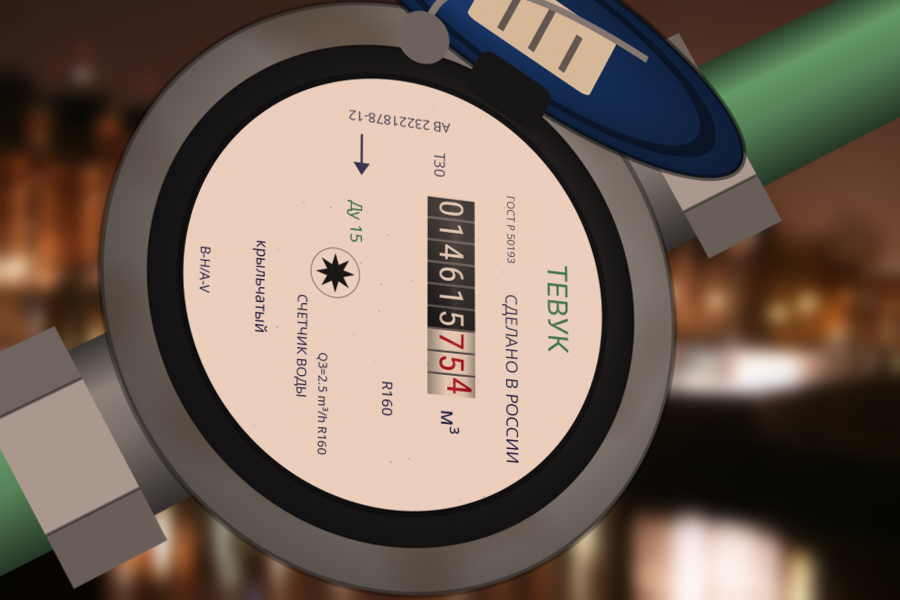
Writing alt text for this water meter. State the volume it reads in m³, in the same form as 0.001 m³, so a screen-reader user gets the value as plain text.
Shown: 14615.754 m³
